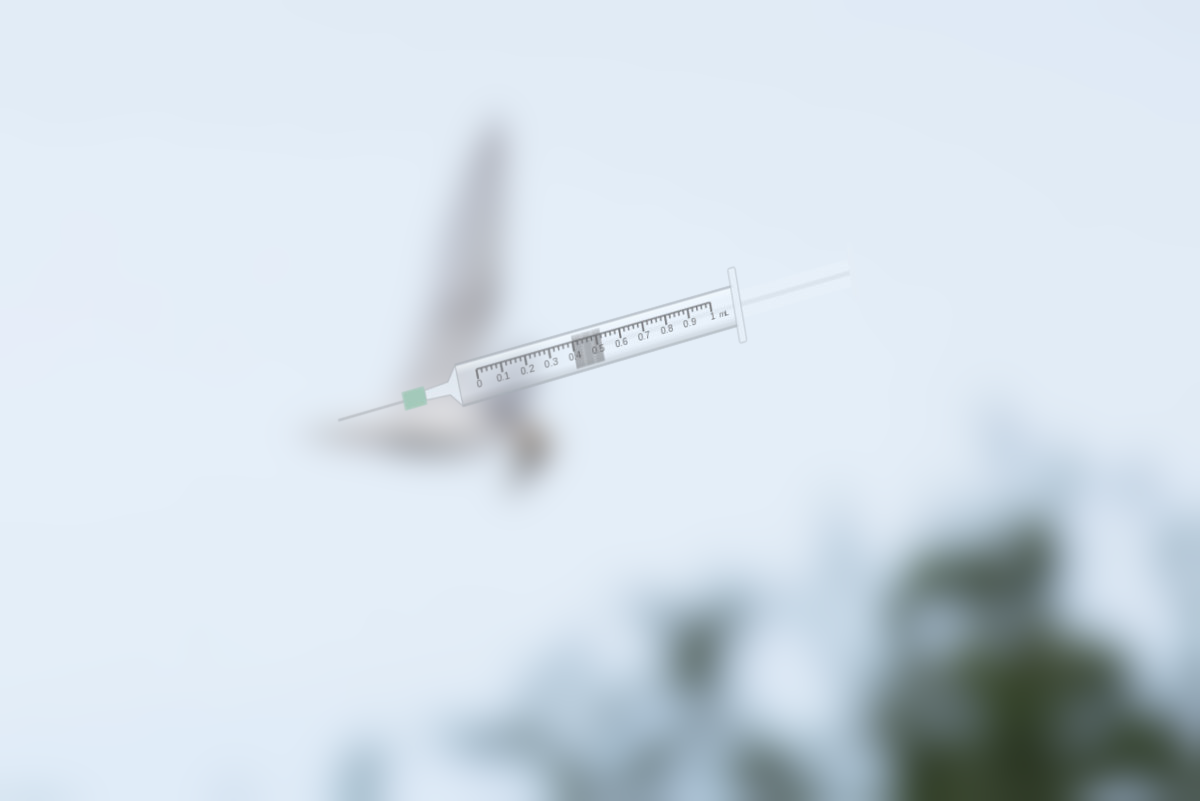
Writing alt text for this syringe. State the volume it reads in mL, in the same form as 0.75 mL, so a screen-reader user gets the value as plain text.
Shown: 0.4 mL
